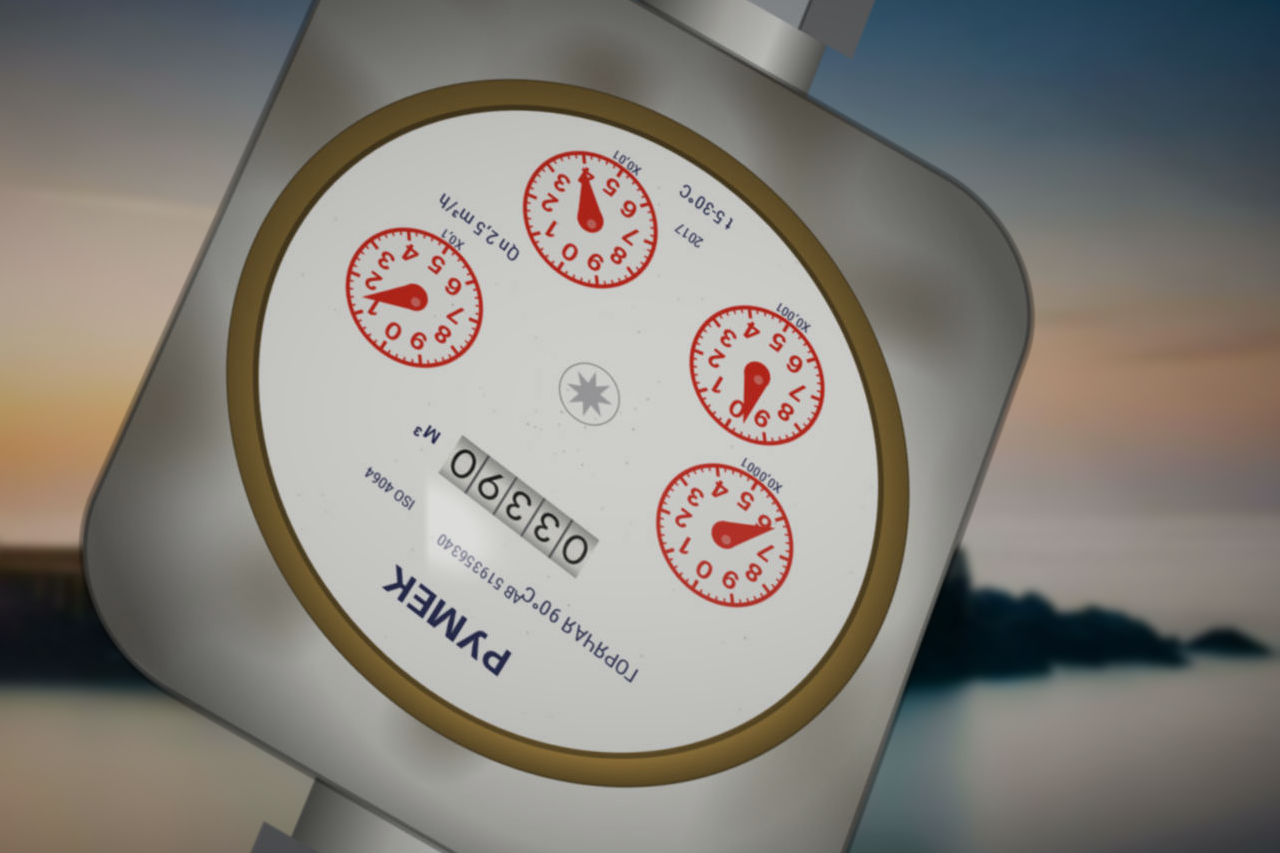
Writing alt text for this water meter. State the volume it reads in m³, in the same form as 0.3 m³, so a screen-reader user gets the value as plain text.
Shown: 3390.1396 m³
